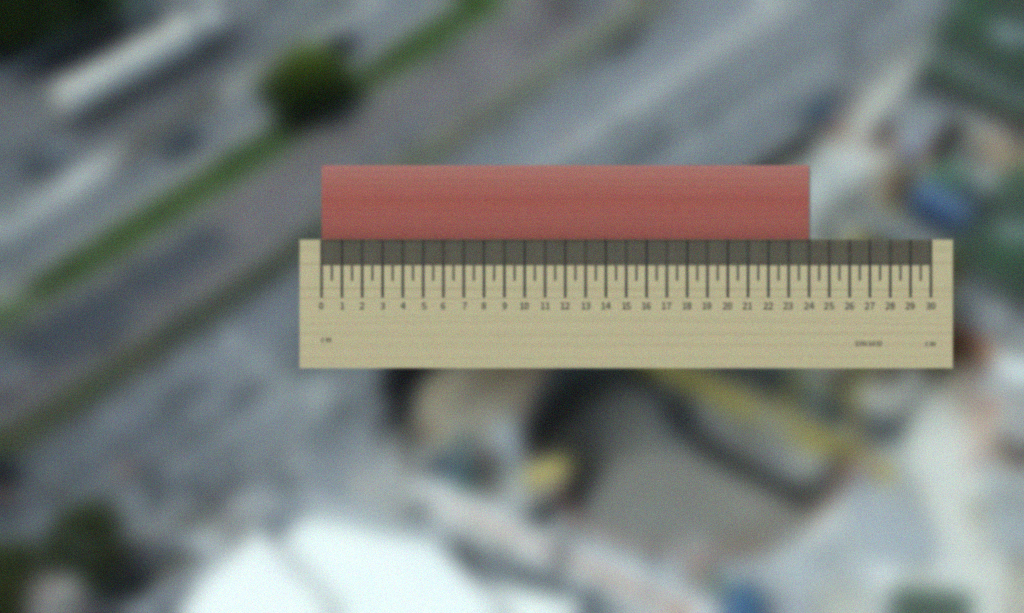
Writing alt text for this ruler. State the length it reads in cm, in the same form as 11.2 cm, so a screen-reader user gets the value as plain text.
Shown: 24 cm
